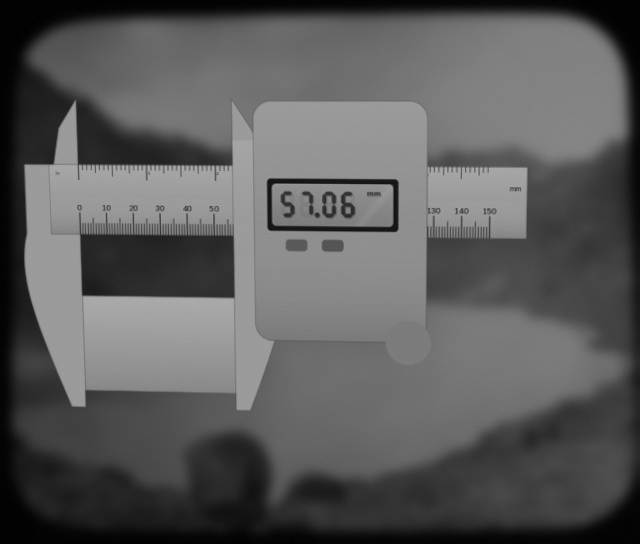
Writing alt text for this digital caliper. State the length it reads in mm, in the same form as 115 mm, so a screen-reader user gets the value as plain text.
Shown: 57.06 mm
